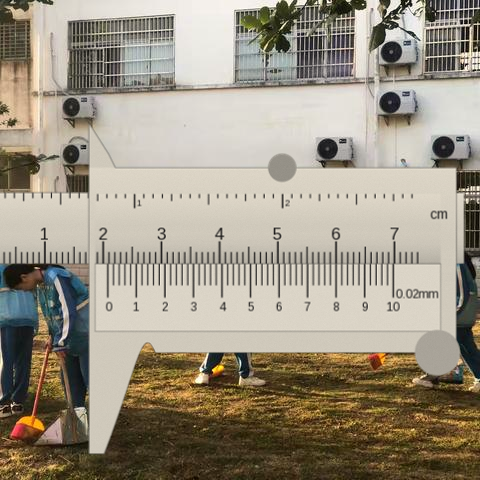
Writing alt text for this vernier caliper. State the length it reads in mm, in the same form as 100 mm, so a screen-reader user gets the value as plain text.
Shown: 20.8 mm
